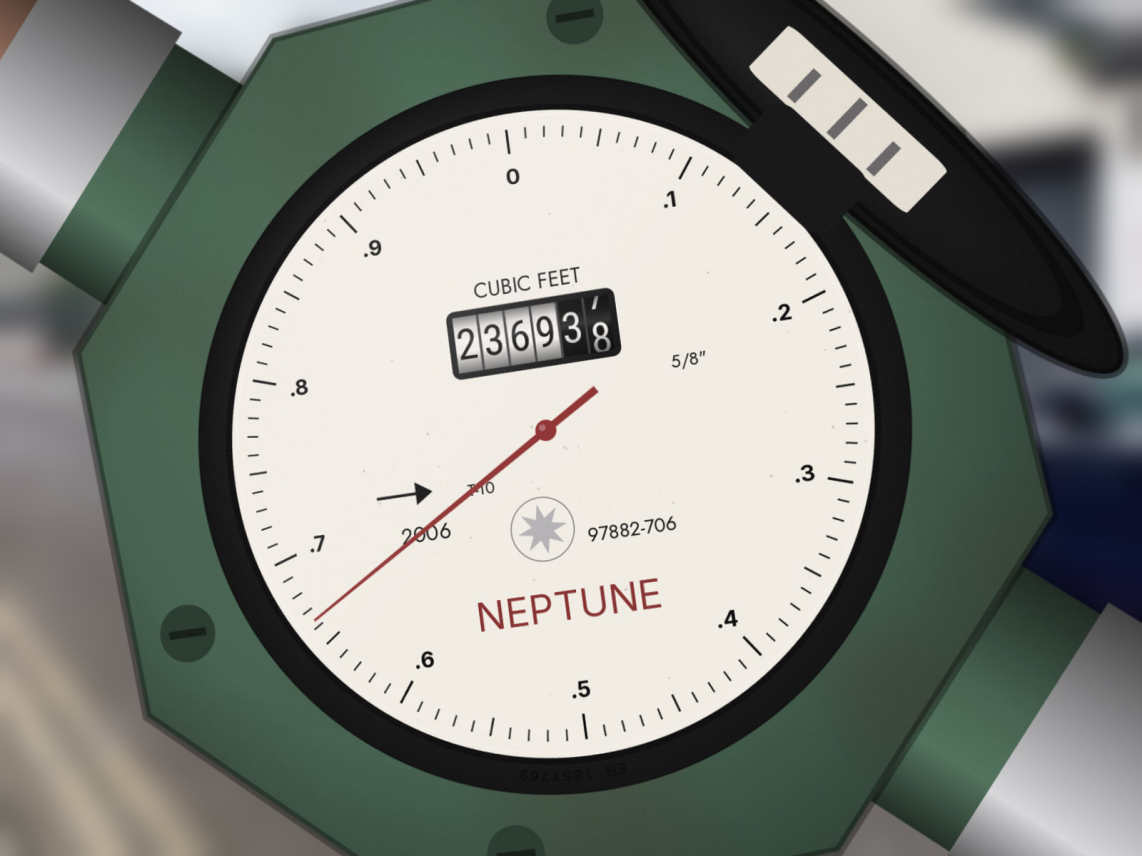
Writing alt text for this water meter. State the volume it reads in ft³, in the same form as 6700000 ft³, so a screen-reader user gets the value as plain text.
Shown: 236937.66 ft³
